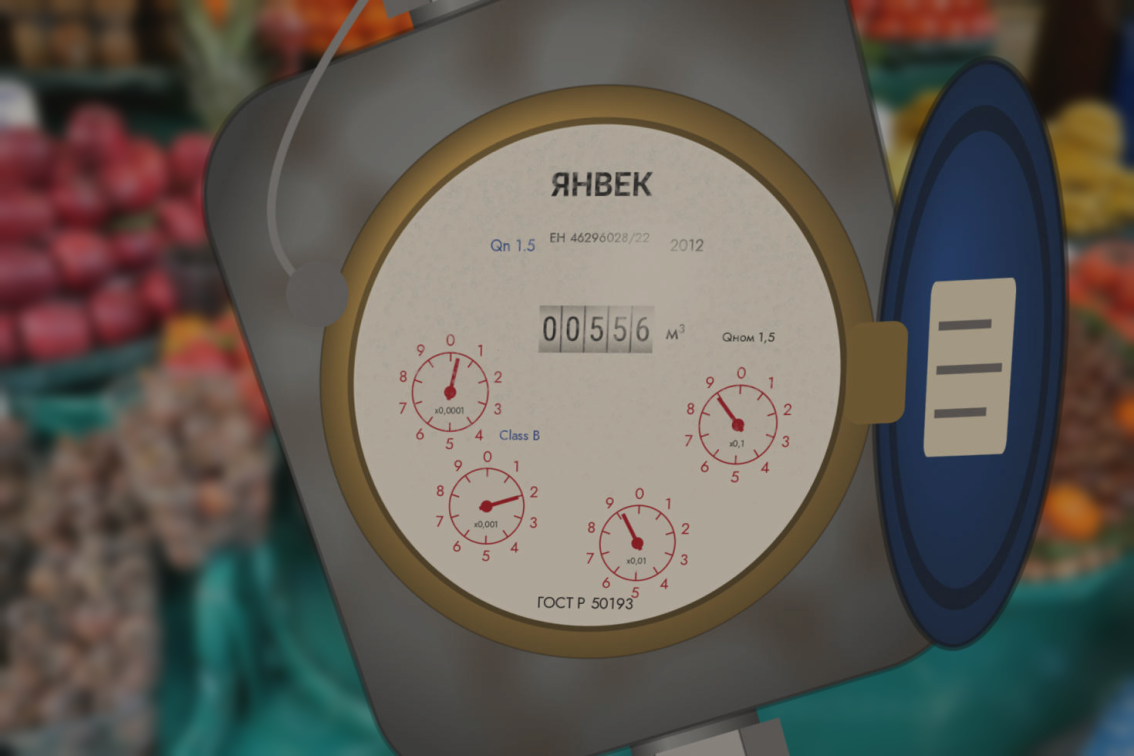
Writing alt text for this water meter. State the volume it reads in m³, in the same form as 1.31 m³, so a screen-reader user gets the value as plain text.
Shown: 556.8920 m³
